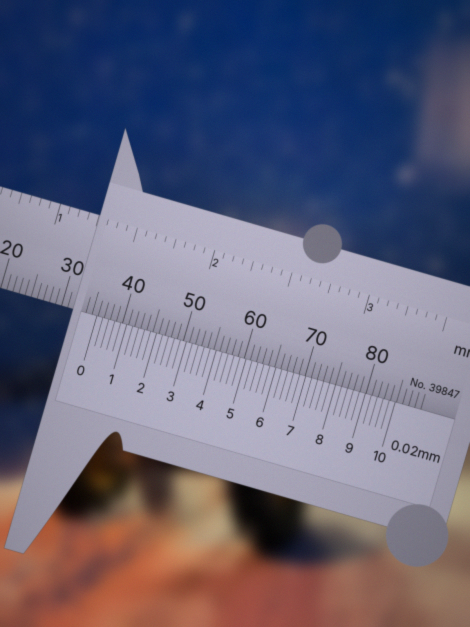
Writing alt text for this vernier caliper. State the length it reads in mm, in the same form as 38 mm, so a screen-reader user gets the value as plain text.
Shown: 35.8 mm
